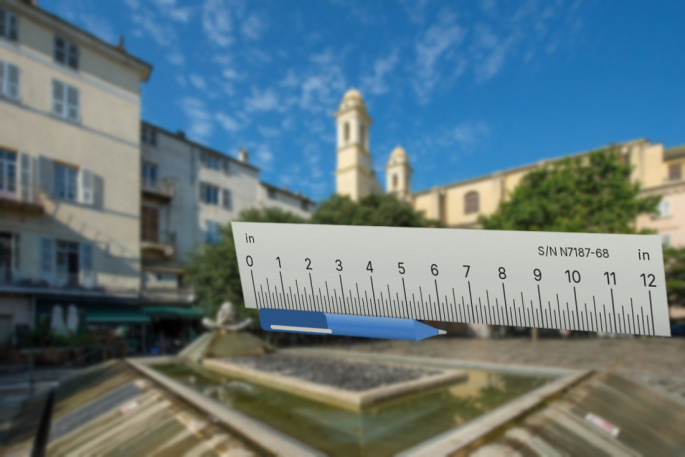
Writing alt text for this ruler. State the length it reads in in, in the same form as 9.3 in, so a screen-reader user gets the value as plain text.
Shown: 6.125 in
